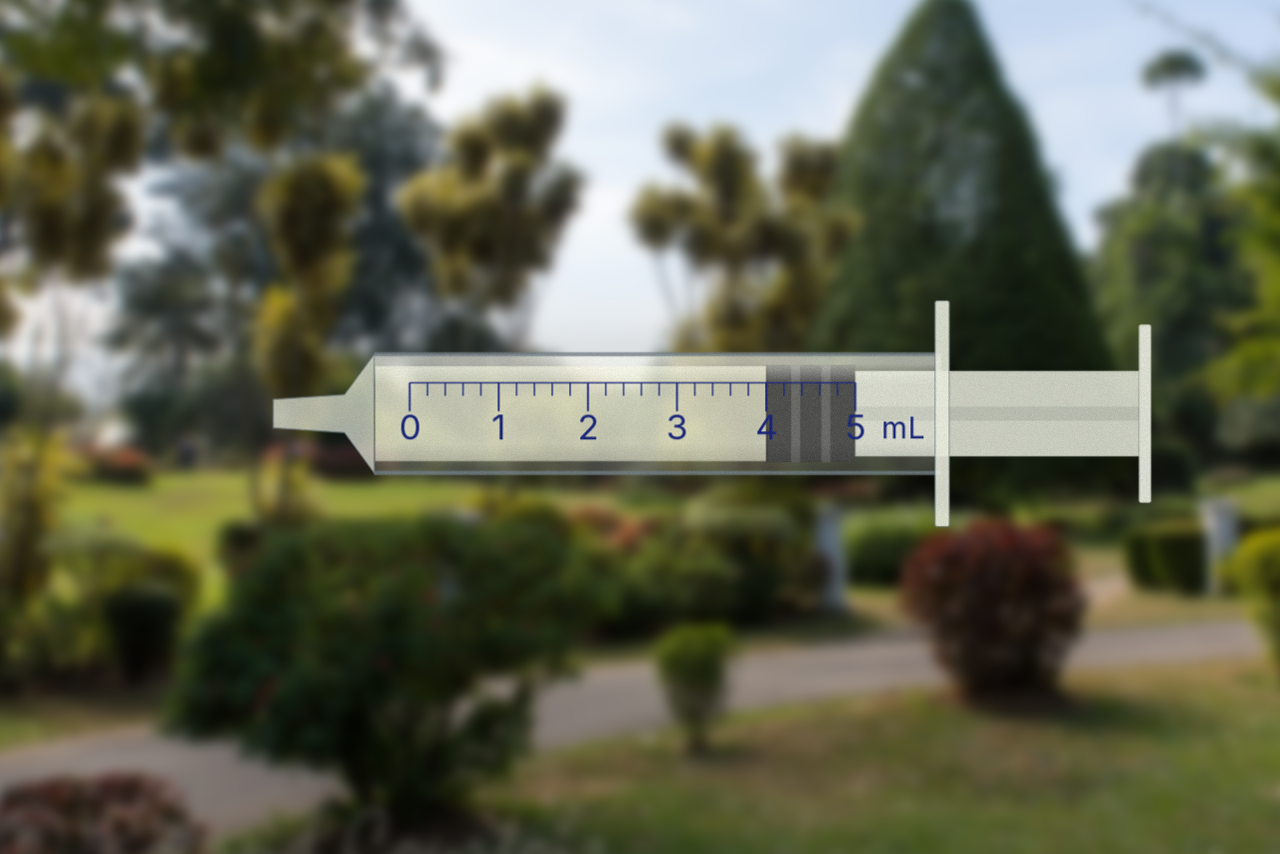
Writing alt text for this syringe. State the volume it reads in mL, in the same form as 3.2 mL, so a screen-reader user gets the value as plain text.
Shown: 4 mL
